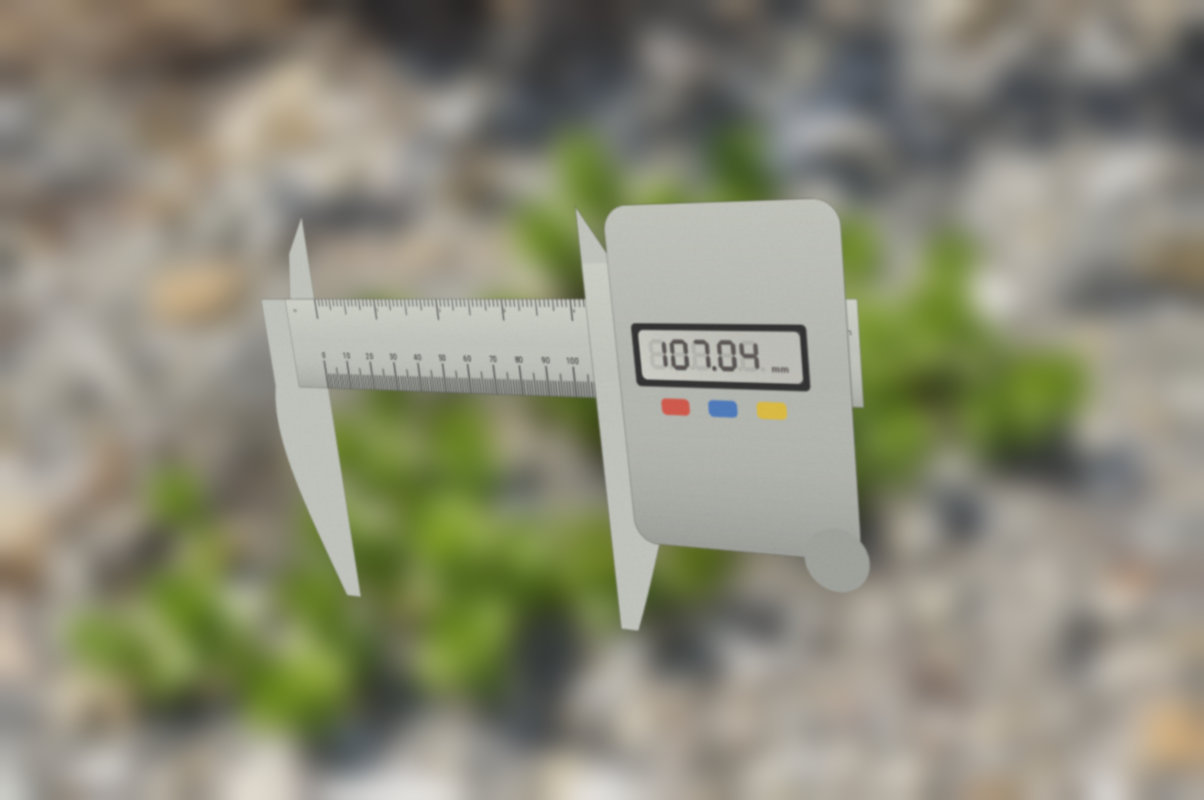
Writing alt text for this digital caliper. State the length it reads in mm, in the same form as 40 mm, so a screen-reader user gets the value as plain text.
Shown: 107.04 mm
